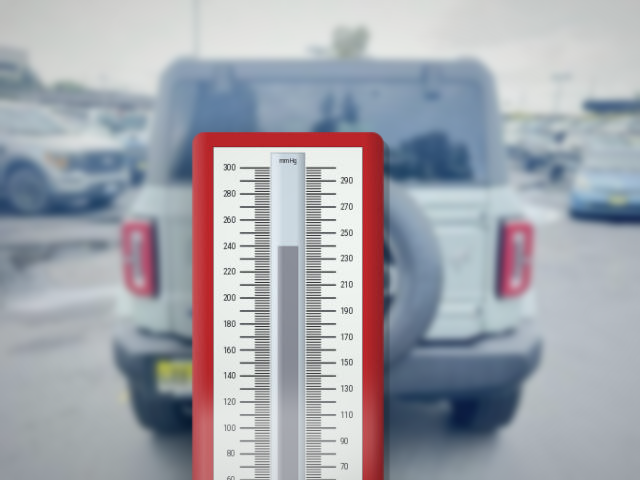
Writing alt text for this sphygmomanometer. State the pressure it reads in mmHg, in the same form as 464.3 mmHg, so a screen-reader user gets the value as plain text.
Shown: 240 mmHg
